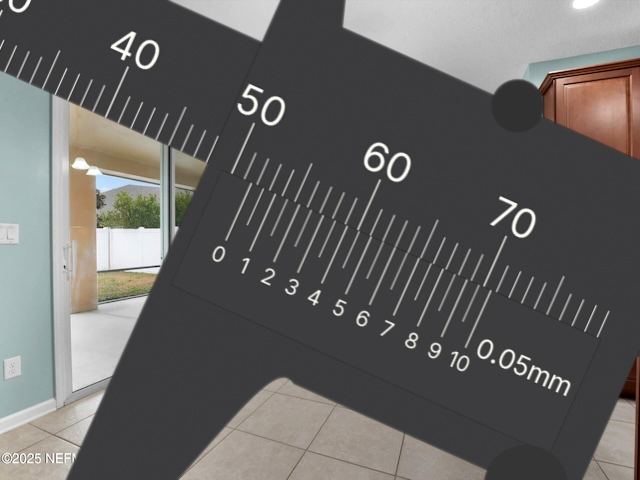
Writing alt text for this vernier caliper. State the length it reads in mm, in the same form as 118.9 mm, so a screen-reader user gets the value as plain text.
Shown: 51.6 mm
